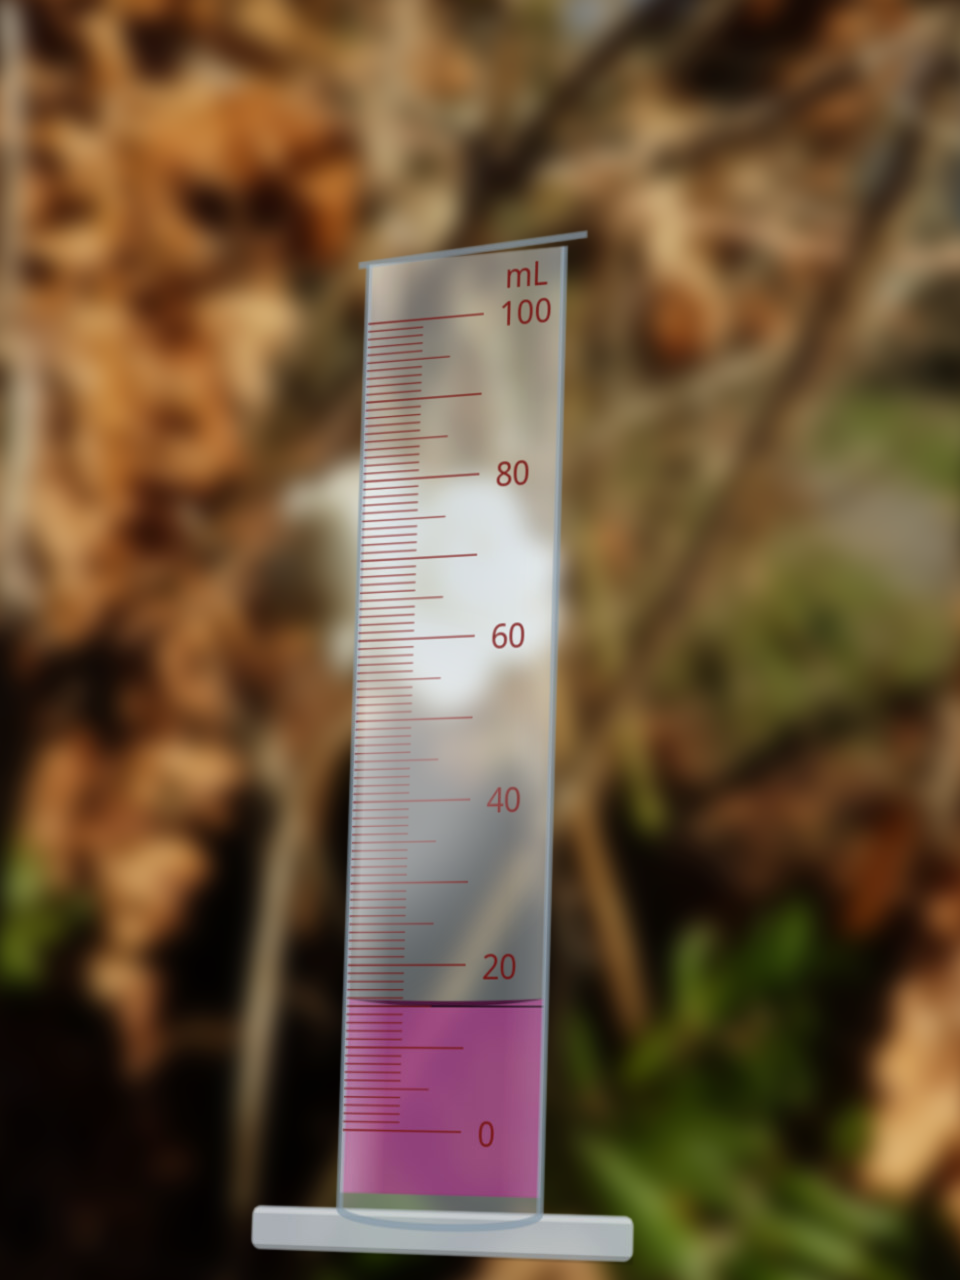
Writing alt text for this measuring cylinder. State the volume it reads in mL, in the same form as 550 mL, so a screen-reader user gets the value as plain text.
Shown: 15 mL
